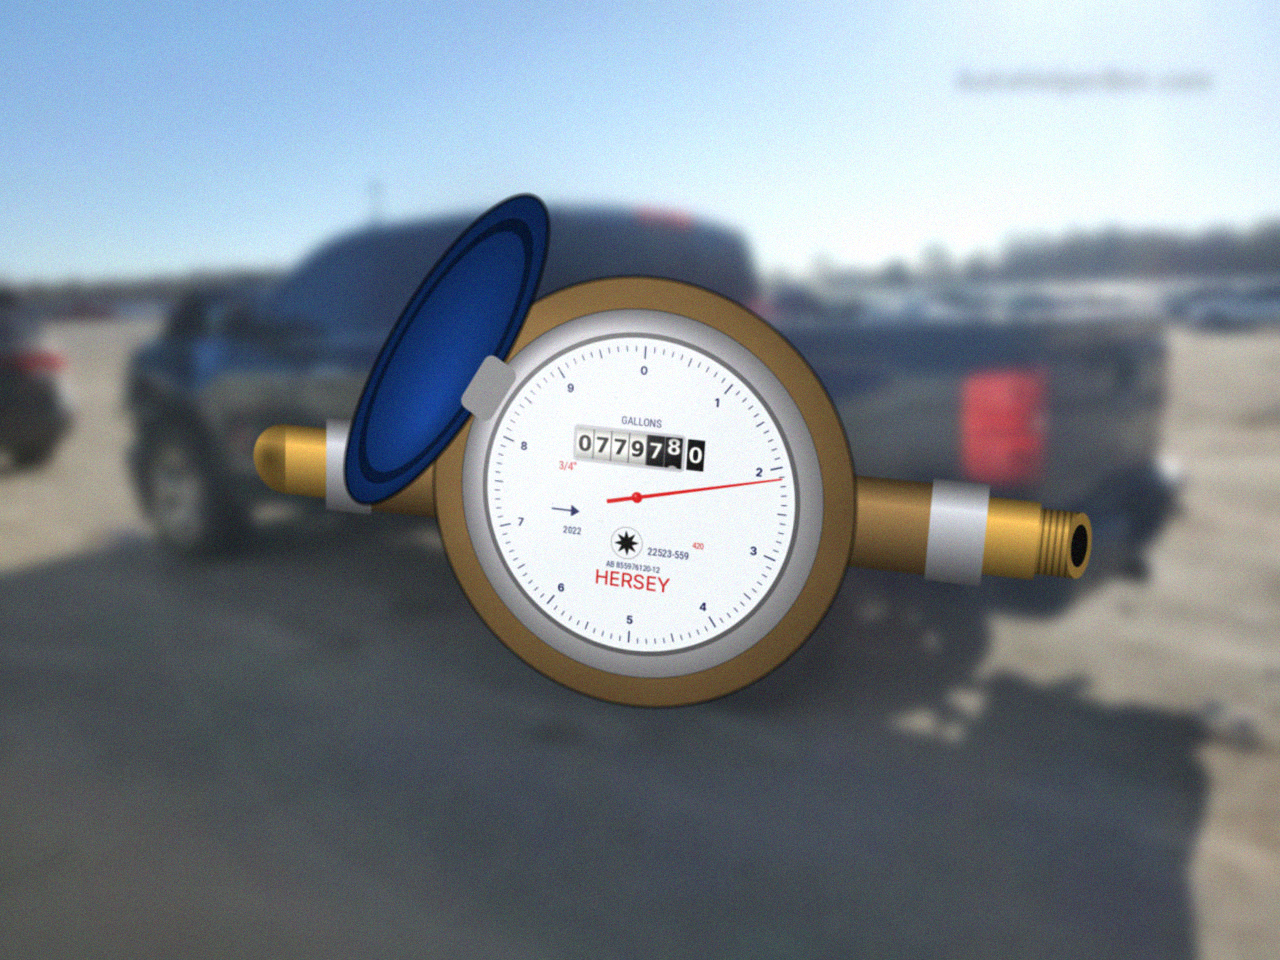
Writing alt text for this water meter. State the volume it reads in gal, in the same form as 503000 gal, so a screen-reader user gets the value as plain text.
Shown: 779782.1 gal
